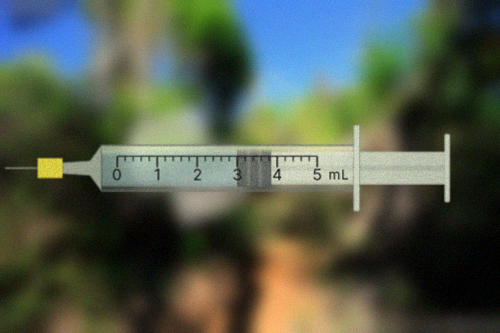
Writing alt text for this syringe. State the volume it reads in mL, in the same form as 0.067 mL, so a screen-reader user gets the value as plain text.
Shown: 3 mL
